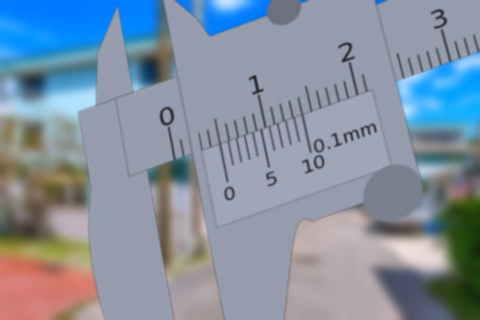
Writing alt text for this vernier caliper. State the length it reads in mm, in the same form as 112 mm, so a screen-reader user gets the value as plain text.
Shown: 5.0 mm
